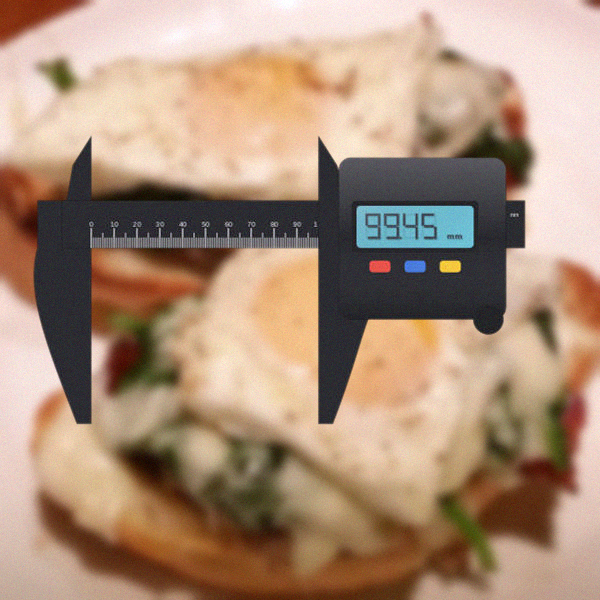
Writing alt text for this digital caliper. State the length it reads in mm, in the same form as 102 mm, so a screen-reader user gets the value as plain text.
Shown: 99.45 mm
